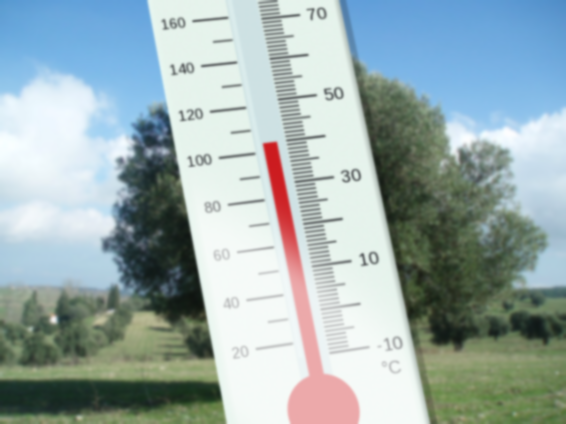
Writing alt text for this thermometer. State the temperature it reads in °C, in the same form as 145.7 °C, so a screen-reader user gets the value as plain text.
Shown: 40 °C
